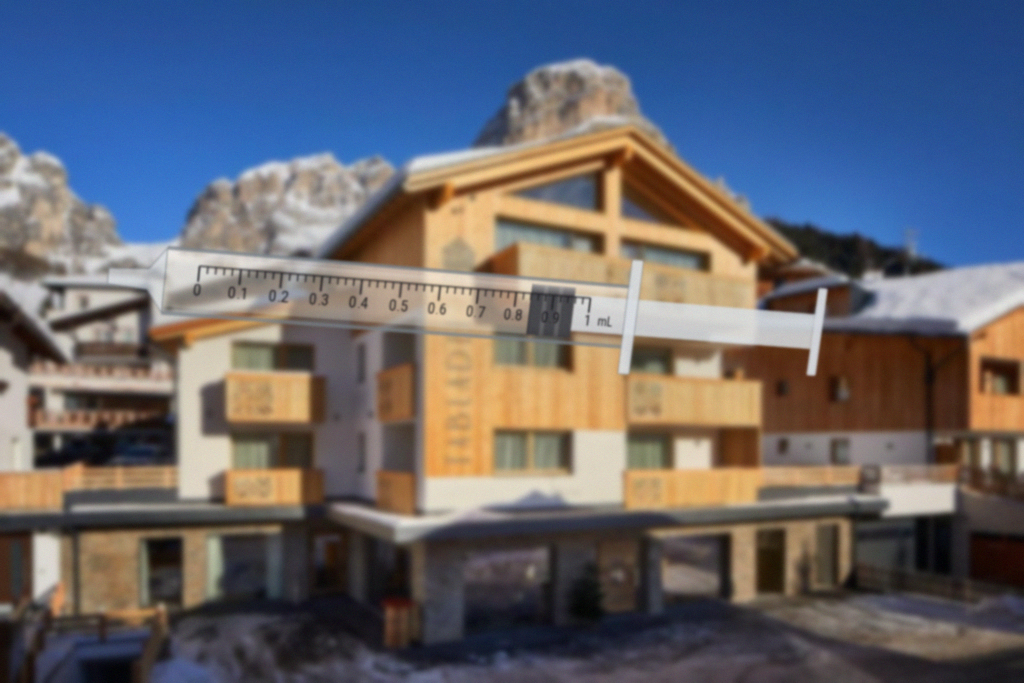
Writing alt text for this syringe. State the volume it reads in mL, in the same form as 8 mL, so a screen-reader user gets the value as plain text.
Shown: 0.84 mL
